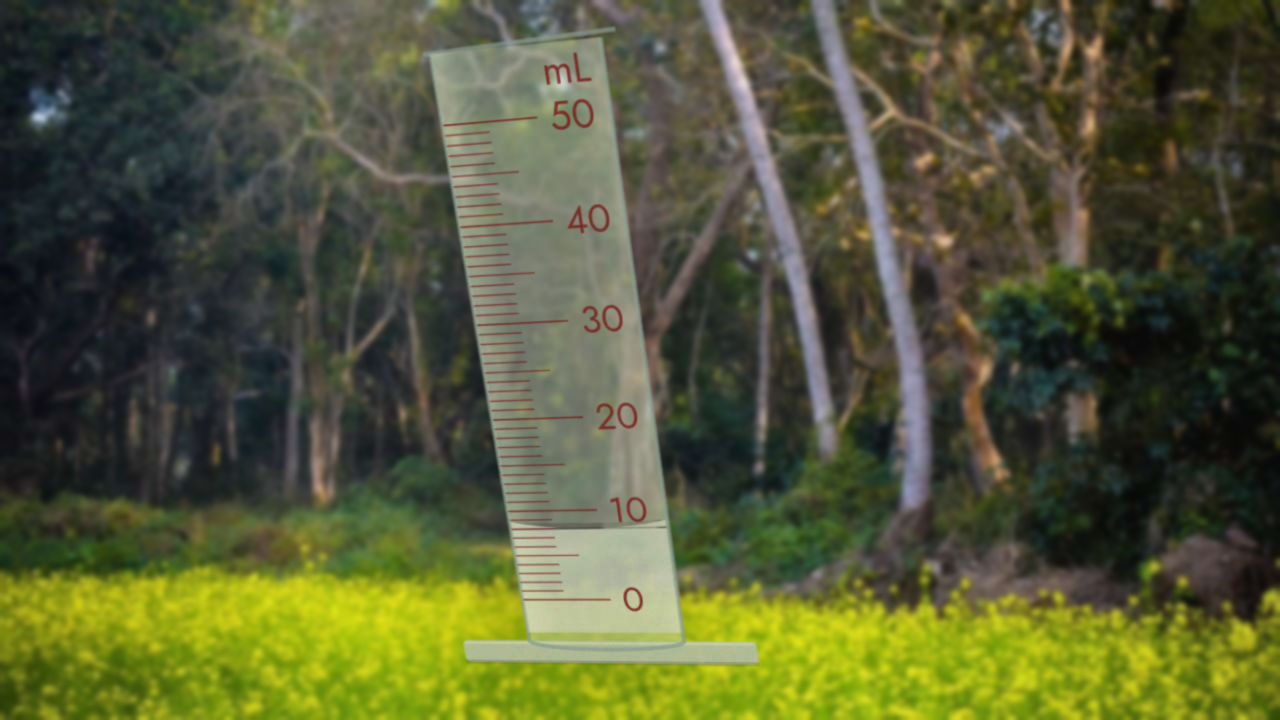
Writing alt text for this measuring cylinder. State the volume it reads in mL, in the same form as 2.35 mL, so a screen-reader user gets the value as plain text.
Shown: 8 mL
